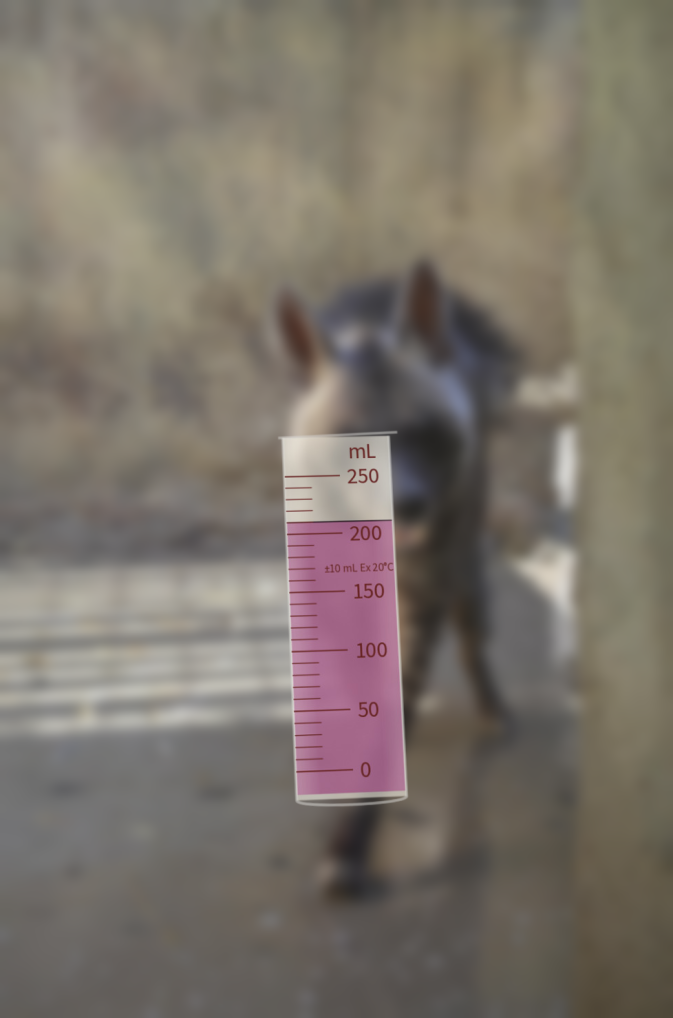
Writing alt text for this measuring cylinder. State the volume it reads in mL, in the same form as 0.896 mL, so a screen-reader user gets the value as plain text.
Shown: 210 mL
